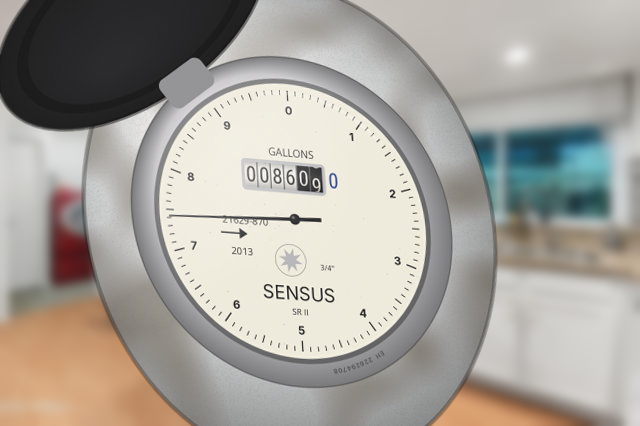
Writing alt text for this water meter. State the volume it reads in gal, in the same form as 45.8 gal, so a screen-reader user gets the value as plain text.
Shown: 86087.4 gal
